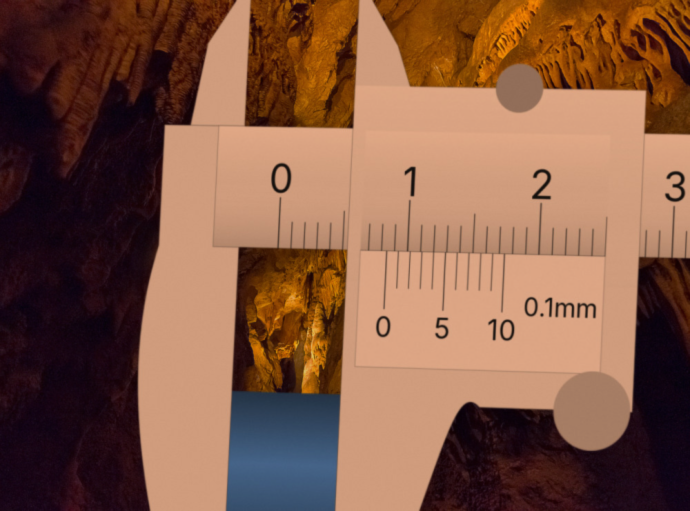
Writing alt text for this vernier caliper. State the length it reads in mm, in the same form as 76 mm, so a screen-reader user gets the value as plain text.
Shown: 8.4 mm
